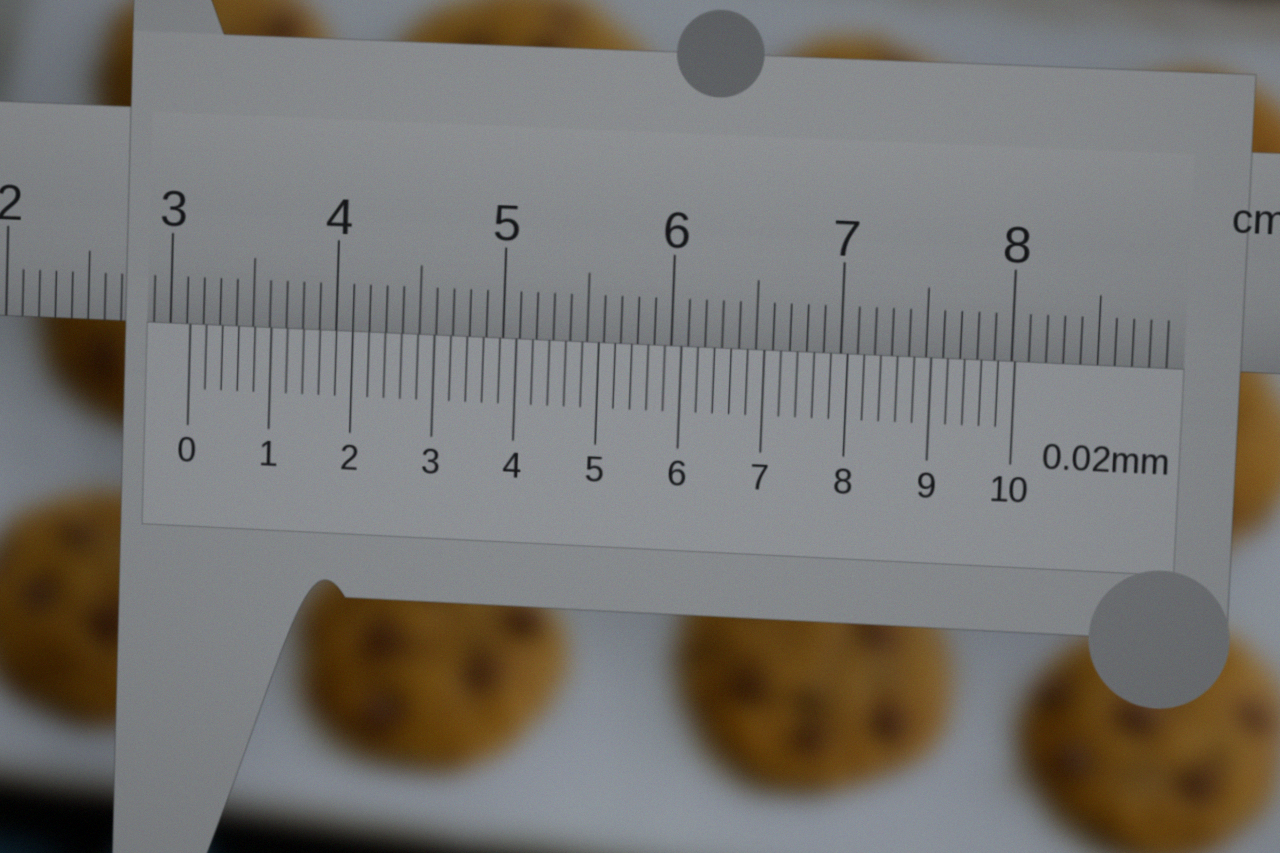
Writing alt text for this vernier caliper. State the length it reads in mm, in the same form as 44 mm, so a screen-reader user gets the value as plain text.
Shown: 31.2 mm
